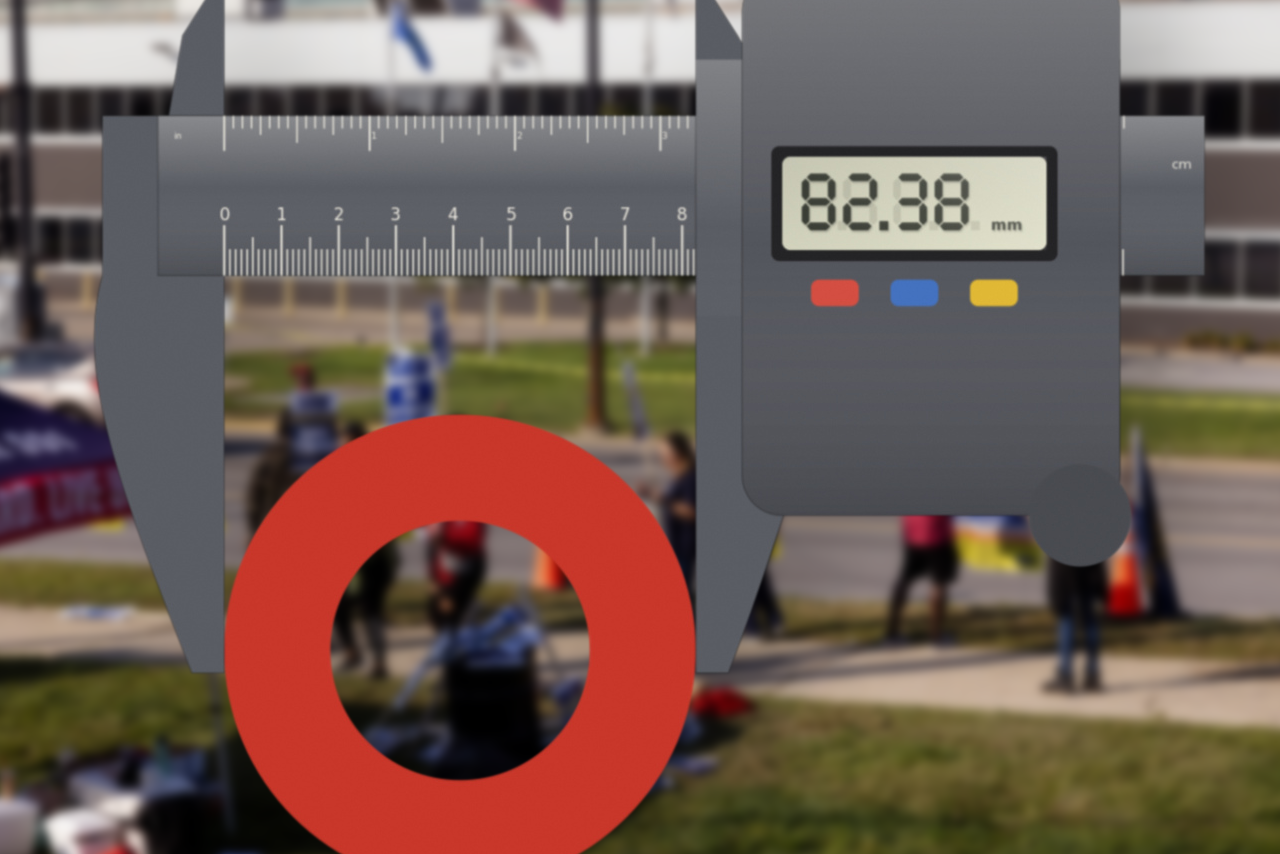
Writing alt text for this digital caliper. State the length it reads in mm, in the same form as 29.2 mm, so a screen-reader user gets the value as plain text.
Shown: 82.38 mm
